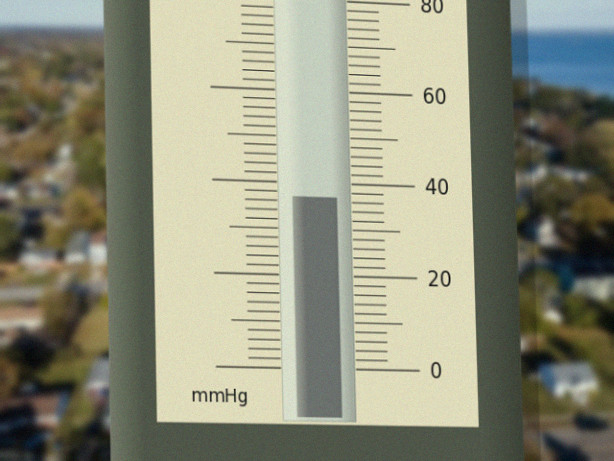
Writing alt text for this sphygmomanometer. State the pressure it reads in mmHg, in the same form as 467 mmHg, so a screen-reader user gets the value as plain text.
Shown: 37 mmHg
